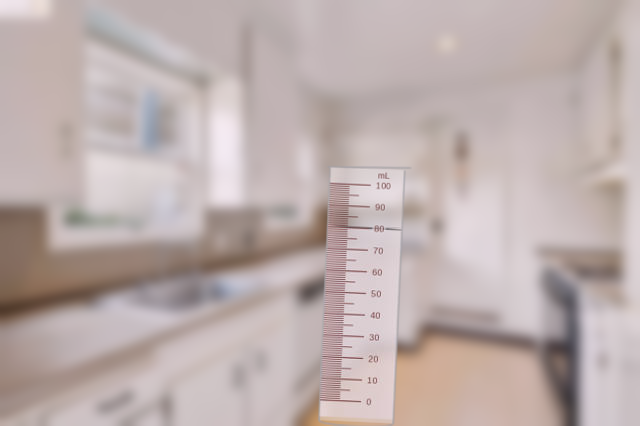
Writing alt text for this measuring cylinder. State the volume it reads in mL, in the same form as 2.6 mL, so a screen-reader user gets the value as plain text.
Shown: 80 mL
